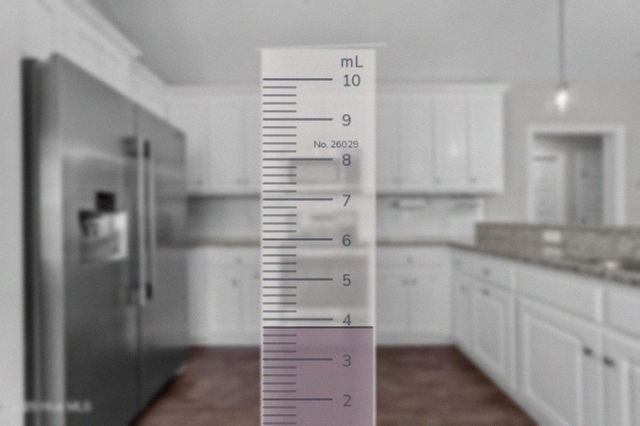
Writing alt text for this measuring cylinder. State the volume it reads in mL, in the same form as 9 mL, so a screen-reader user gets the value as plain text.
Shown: 3.8 mL
